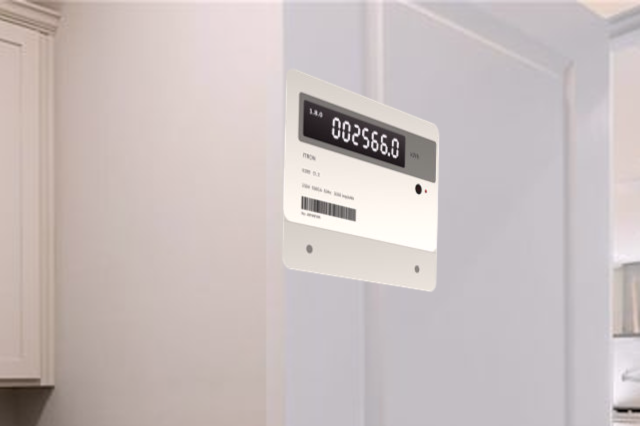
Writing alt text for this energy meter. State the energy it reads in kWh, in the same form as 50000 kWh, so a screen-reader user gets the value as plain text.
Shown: 2566.0 kWh
